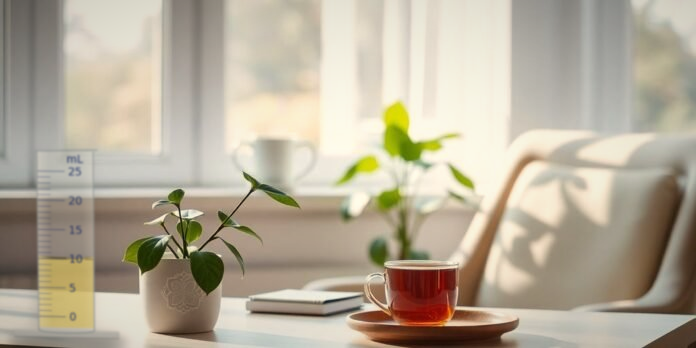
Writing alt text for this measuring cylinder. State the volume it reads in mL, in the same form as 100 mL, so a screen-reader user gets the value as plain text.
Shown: 10 mL
